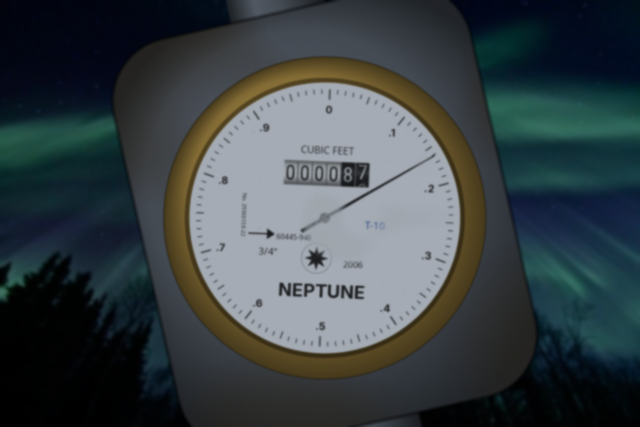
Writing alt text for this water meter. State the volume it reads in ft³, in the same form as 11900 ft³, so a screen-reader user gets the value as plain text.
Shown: 87.16 ft³
